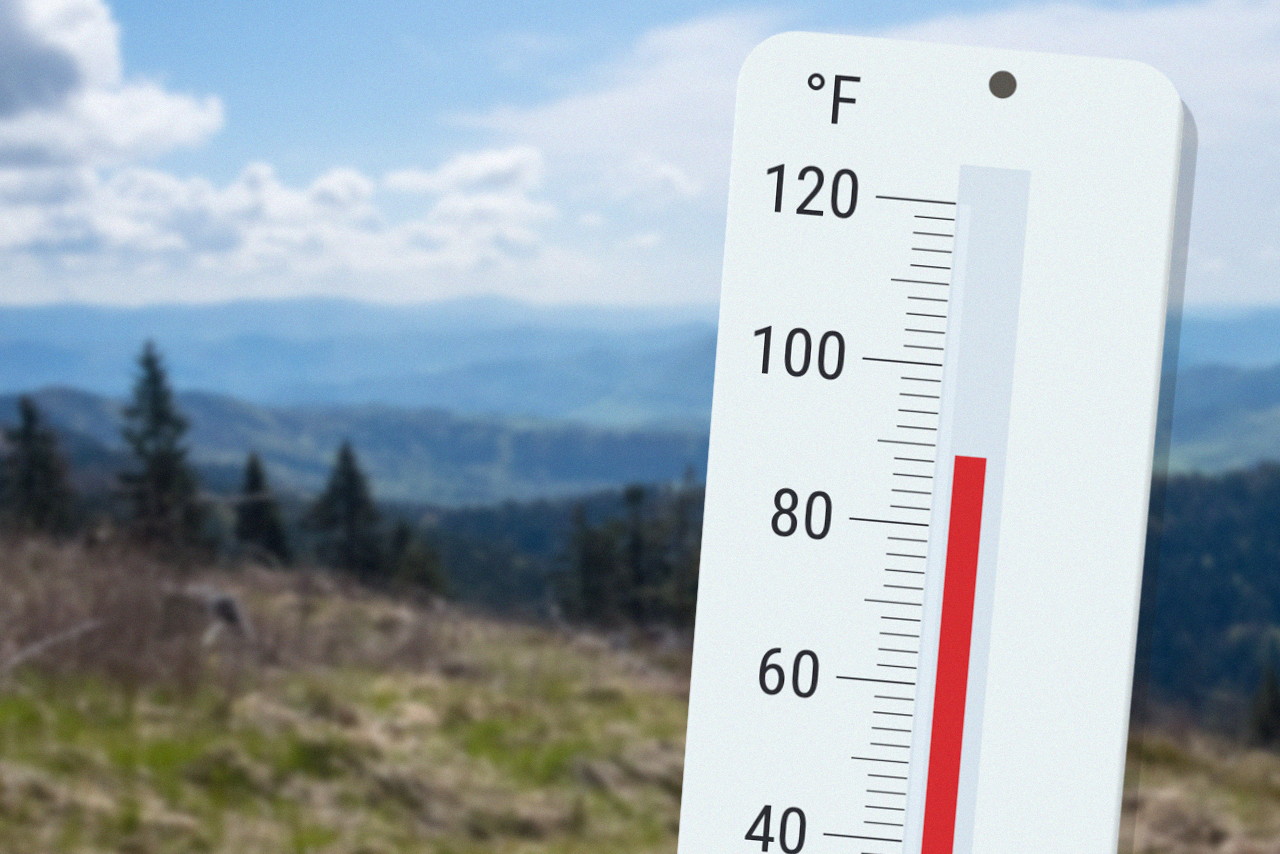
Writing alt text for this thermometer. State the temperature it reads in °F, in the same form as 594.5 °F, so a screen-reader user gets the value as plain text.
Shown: 89 °F
